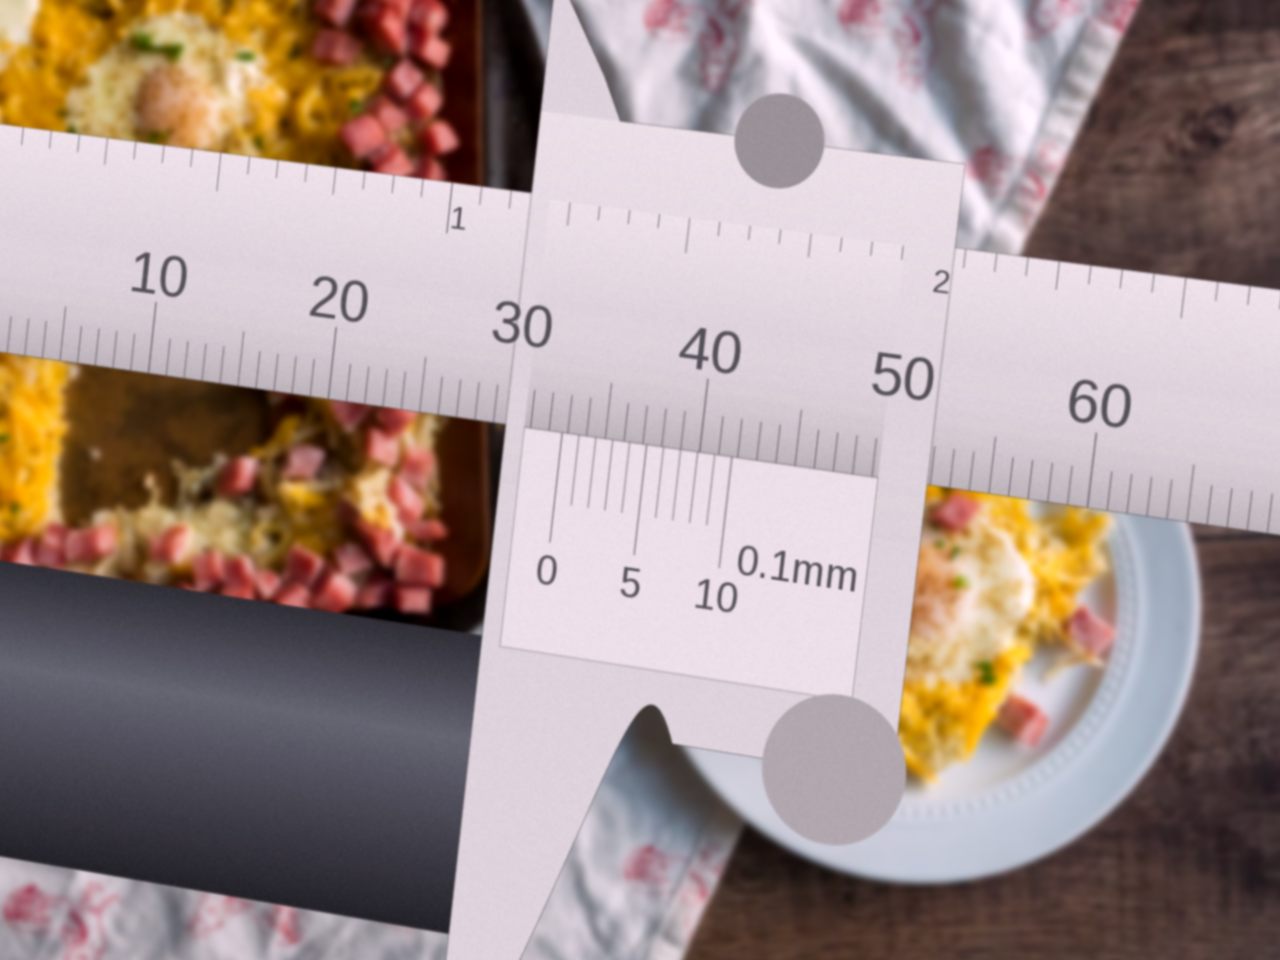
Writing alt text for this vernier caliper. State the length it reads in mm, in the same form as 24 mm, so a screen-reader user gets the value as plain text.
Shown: 32.7 mm
